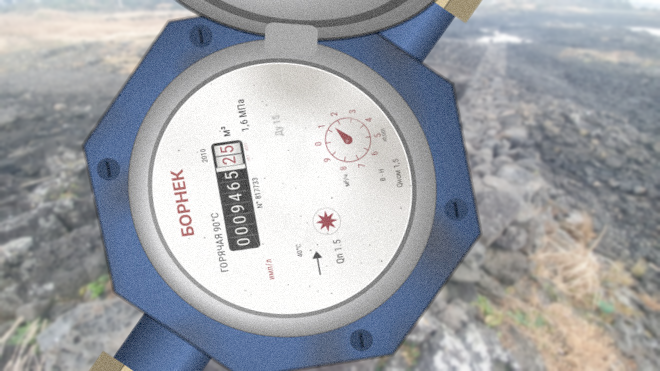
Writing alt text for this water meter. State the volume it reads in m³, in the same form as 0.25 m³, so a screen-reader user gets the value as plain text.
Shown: 9465.251 m³
